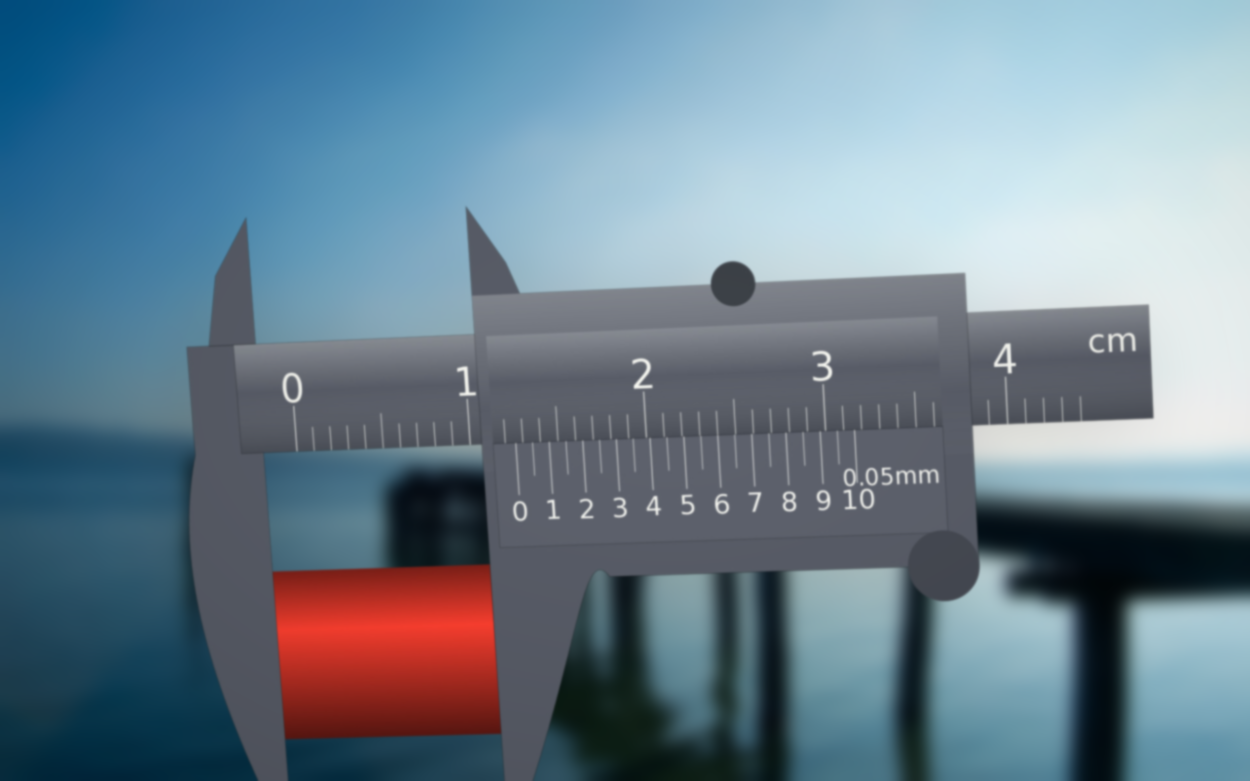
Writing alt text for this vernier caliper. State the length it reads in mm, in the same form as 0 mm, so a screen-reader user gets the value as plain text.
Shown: 12.6 mm
